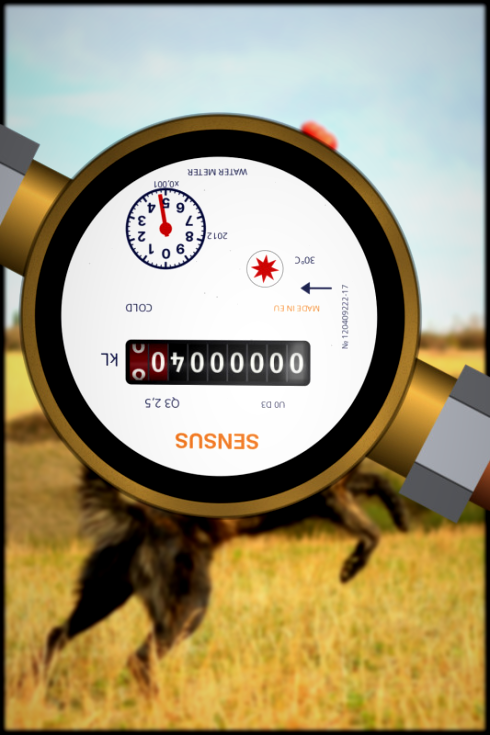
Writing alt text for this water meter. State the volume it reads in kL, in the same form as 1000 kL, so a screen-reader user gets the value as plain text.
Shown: 4.084 kL
